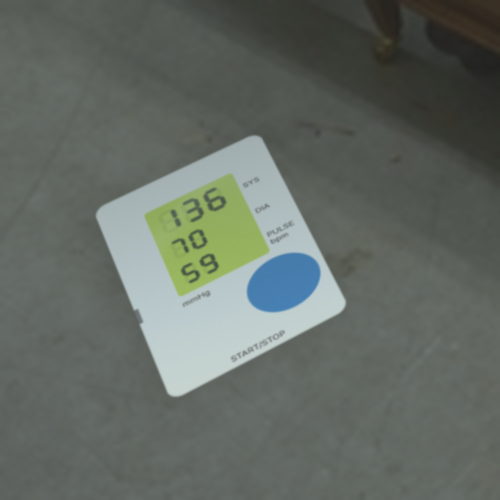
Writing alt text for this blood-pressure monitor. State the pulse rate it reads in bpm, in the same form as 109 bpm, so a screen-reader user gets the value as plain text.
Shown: 59 bpm
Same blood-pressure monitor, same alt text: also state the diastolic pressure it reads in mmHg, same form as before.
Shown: 70 mmHg
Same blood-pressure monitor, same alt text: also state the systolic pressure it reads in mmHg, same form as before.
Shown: 136 mmHg
